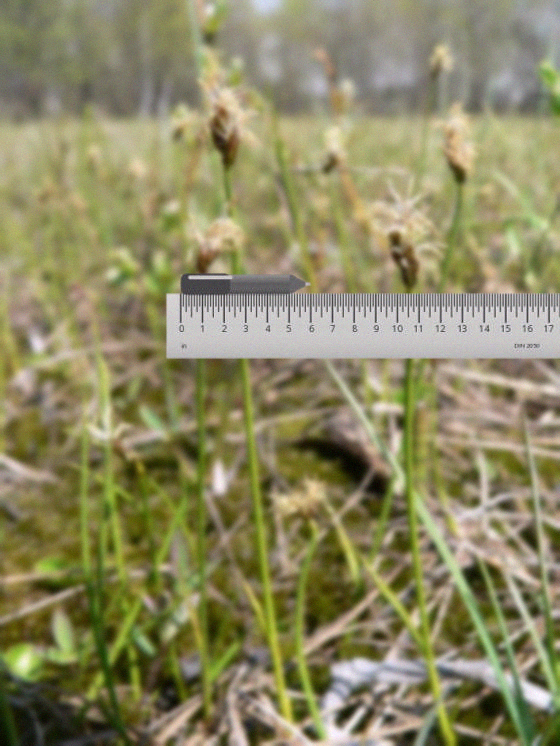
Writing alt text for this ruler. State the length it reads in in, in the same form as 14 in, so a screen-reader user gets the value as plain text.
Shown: 6 in
